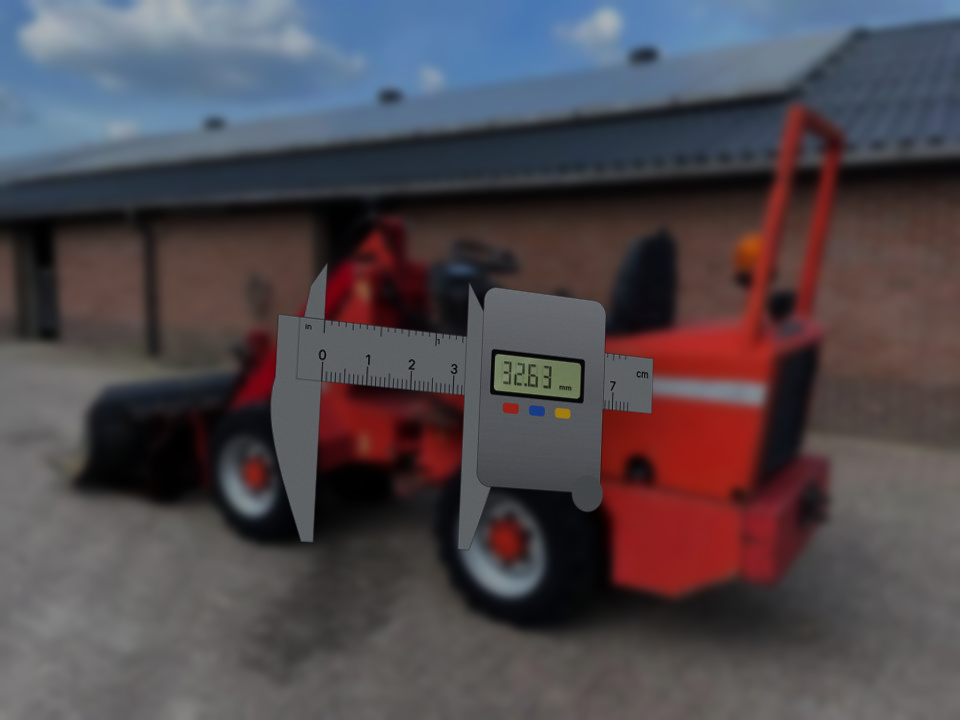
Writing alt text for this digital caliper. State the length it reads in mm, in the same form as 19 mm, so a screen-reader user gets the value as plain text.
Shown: 32.63 mm
